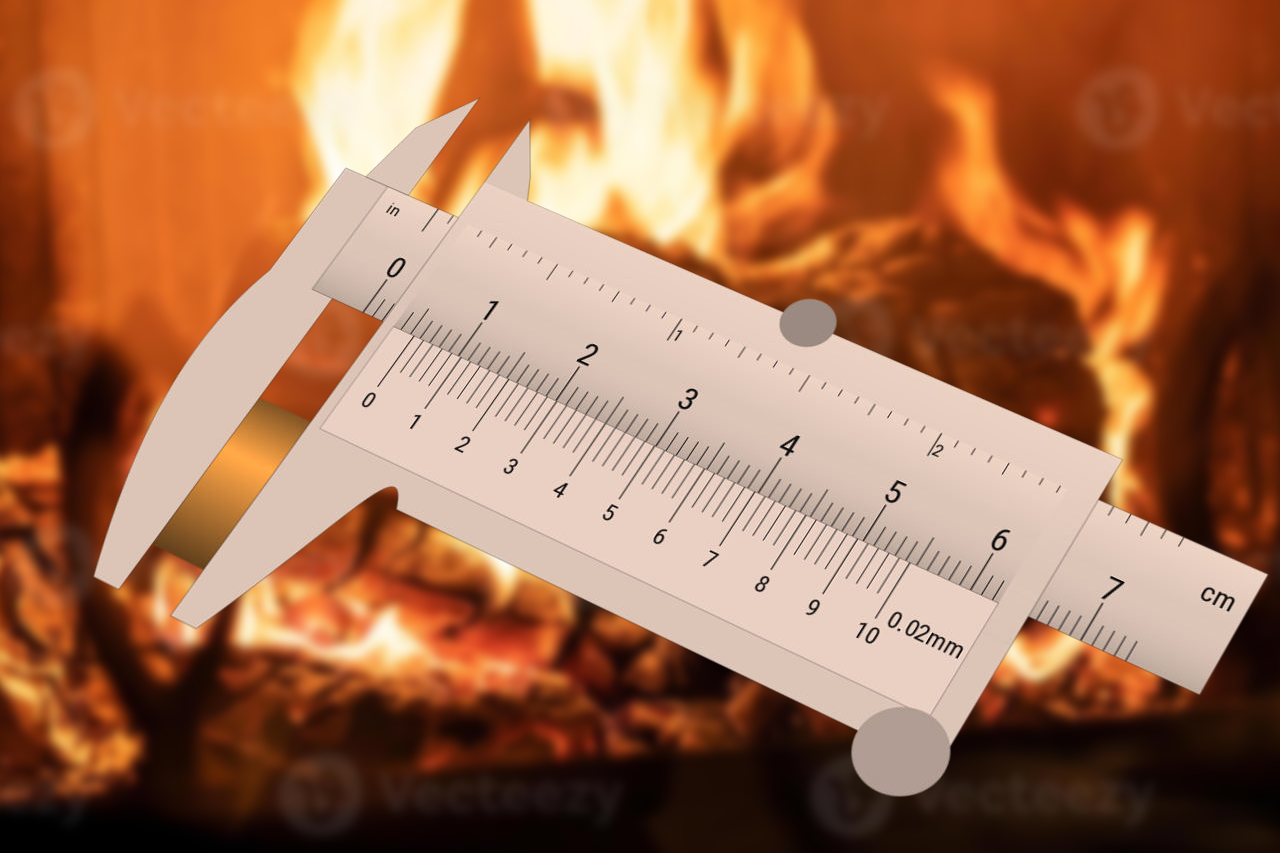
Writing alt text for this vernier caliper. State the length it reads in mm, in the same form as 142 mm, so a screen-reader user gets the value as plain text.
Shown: 5.4 mm
